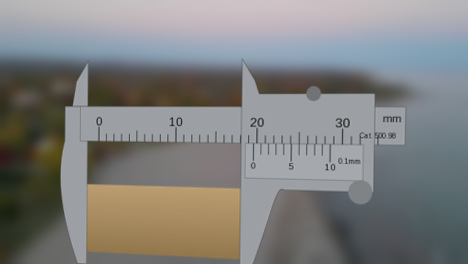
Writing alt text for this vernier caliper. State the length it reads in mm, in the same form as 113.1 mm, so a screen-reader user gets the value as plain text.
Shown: 19.6 mm
